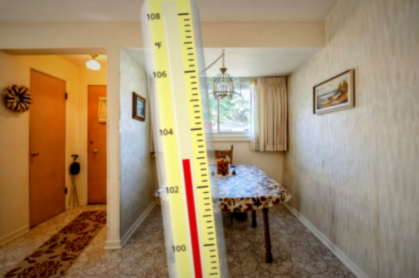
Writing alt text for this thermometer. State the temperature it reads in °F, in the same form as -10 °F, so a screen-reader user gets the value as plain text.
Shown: 103 °F
